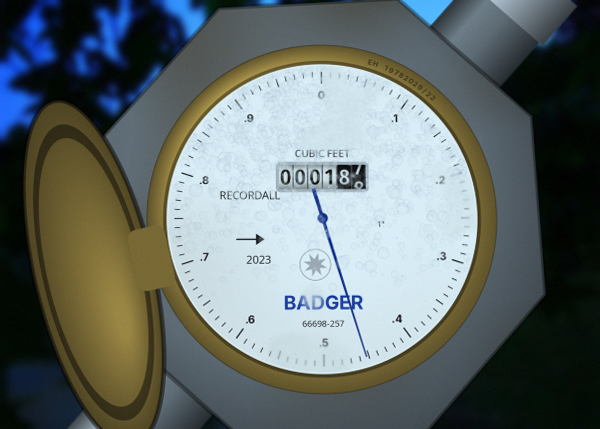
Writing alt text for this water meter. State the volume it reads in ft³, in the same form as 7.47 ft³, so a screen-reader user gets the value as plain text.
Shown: 187.45 ft³
